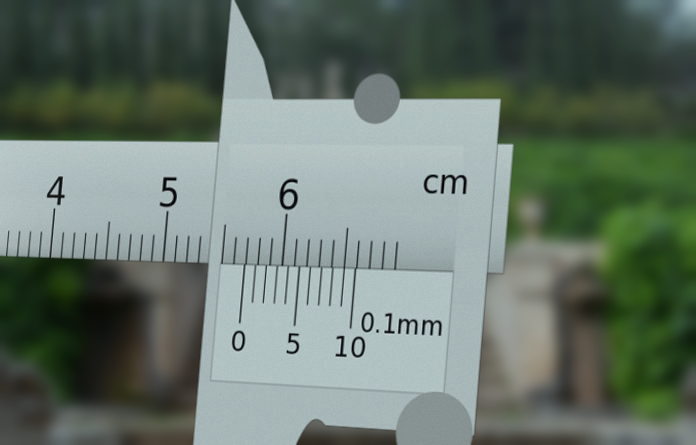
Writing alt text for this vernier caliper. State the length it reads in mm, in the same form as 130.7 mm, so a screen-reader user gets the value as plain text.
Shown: 56.9 mm
